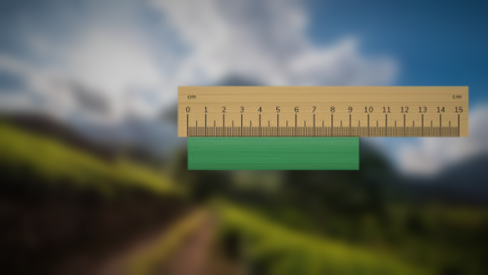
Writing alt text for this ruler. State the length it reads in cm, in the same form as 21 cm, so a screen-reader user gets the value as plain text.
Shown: 9.5 cm
